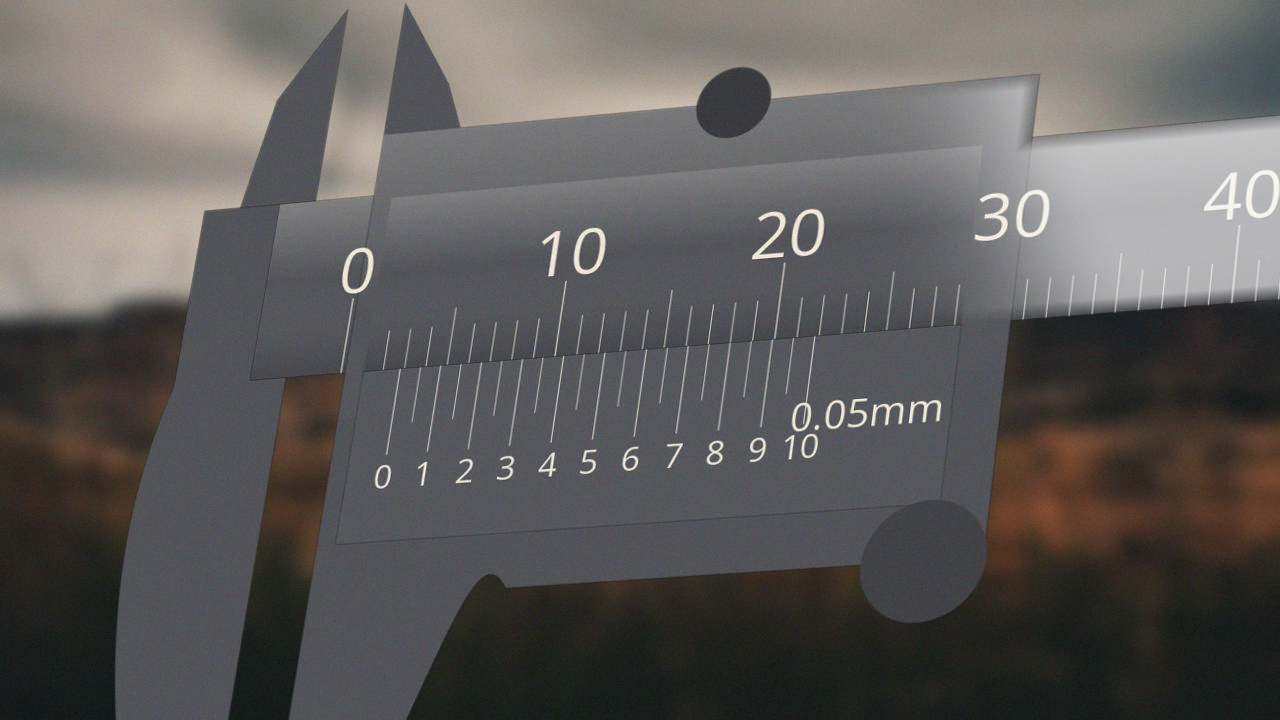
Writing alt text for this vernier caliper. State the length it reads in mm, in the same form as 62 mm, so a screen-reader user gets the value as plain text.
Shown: 2.8 mm
